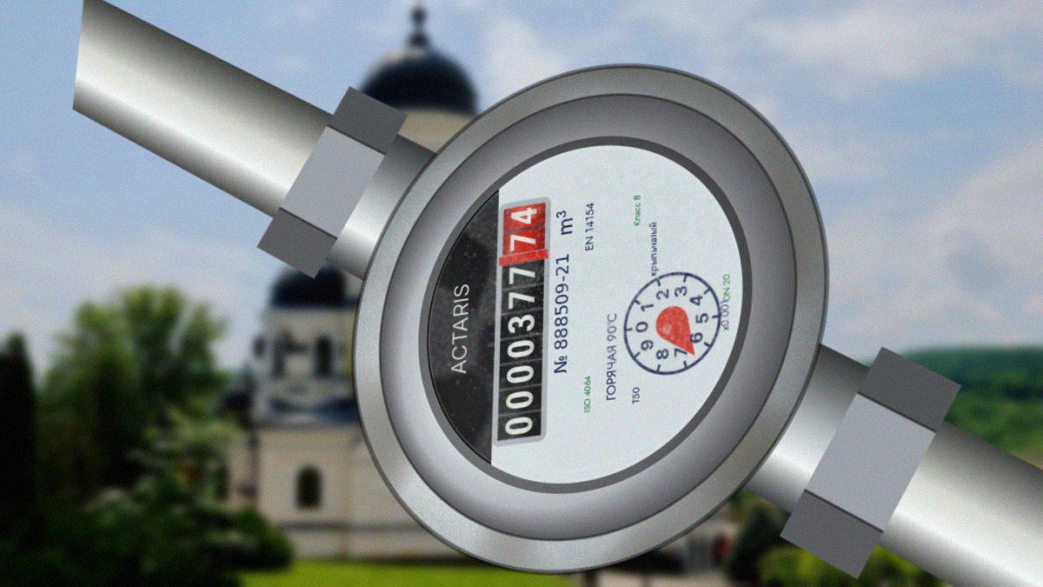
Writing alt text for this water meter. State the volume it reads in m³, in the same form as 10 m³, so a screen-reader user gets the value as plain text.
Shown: 377.746 m³
